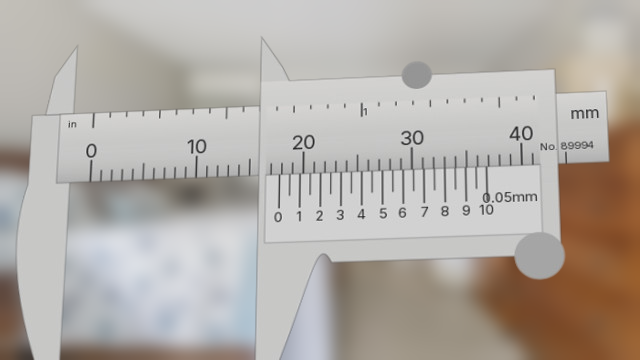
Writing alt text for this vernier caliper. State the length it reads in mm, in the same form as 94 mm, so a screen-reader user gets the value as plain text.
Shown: 17.8 mm
